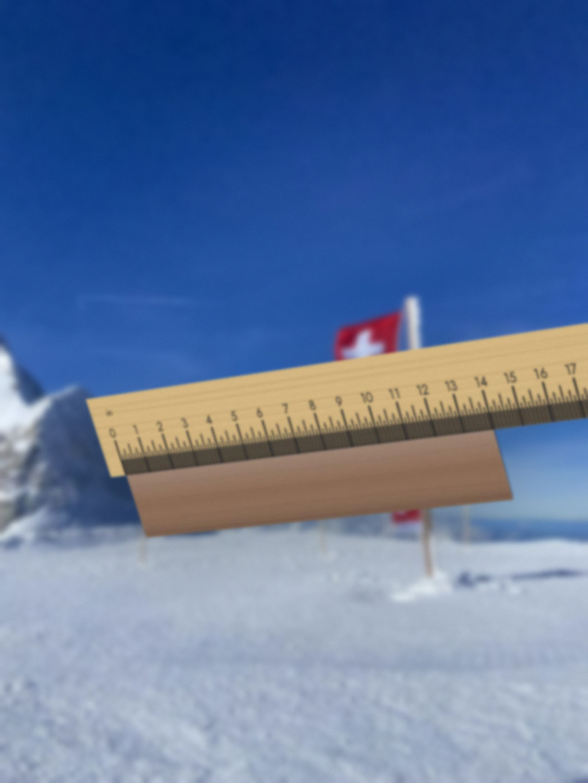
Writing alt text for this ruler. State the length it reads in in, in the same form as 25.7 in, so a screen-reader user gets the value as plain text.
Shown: 14 in
